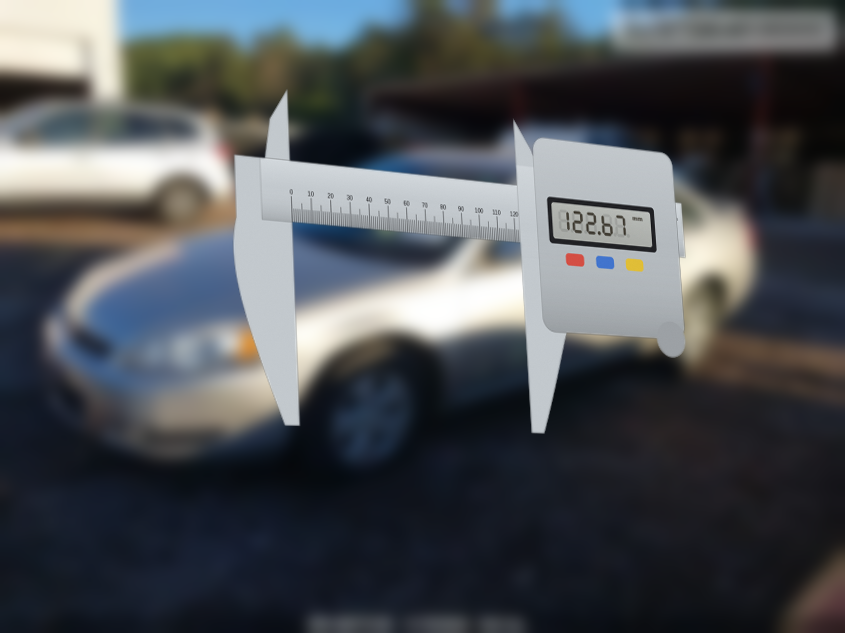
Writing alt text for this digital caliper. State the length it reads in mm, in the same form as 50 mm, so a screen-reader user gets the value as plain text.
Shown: 122.67 mm
